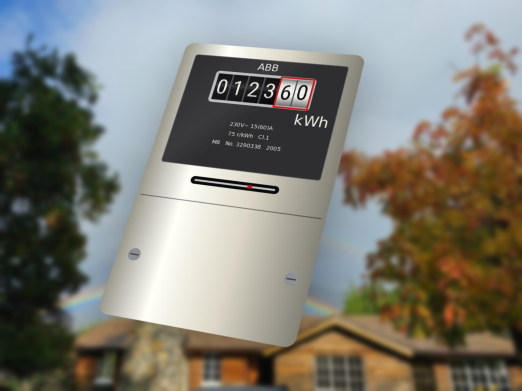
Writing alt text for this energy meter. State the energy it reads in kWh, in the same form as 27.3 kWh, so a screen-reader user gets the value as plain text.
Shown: 123.60 kWh
